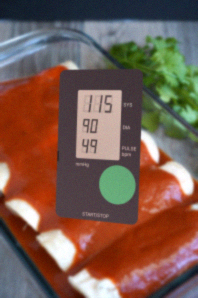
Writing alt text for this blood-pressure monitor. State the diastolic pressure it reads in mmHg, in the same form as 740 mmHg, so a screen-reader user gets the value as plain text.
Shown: 90 mmHg
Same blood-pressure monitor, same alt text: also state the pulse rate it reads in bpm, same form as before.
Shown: 49 bpm
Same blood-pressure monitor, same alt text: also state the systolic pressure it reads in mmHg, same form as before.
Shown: 115 mmHg
